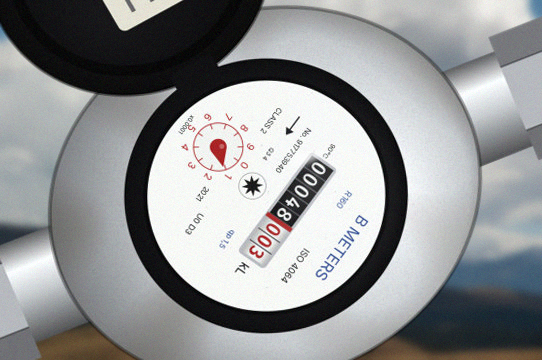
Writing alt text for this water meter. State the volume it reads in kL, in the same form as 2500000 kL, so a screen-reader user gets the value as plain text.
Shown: 48.0031 kL
